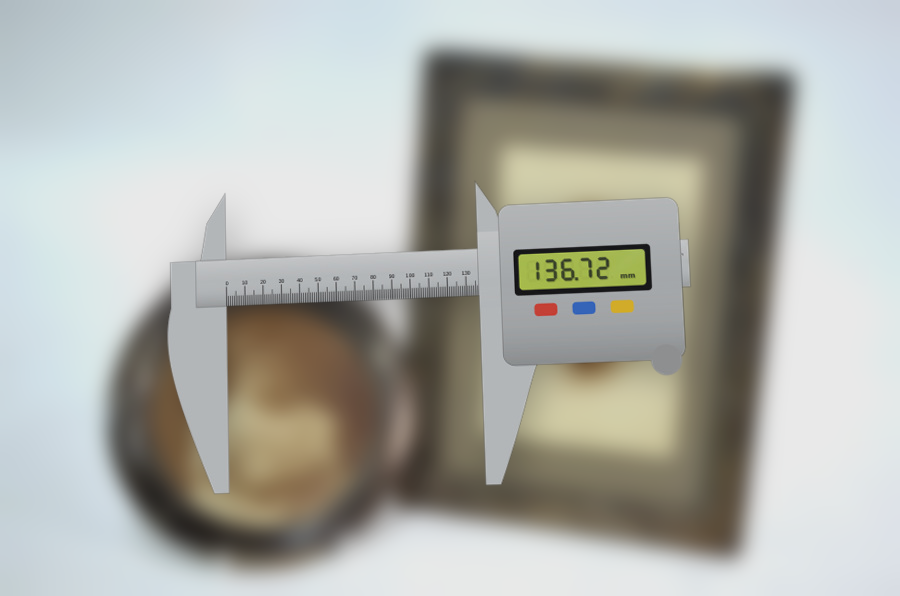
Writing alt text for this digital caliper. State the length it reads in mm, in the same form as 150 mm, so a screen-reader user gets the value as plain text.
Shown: 136.72 mm
